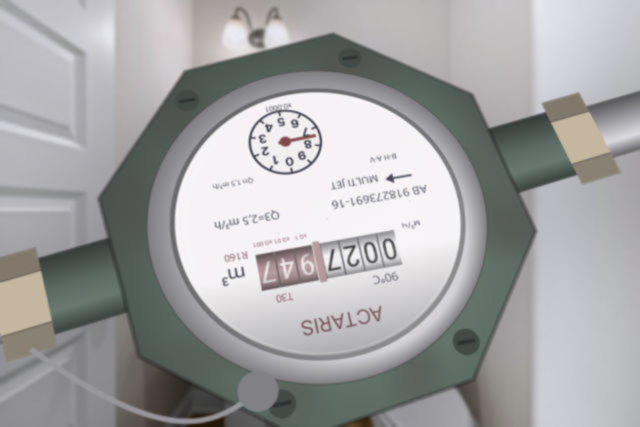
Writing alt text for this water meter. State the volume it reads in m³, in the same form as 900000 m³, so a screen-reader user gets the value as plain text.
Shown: 27.9477 m³
